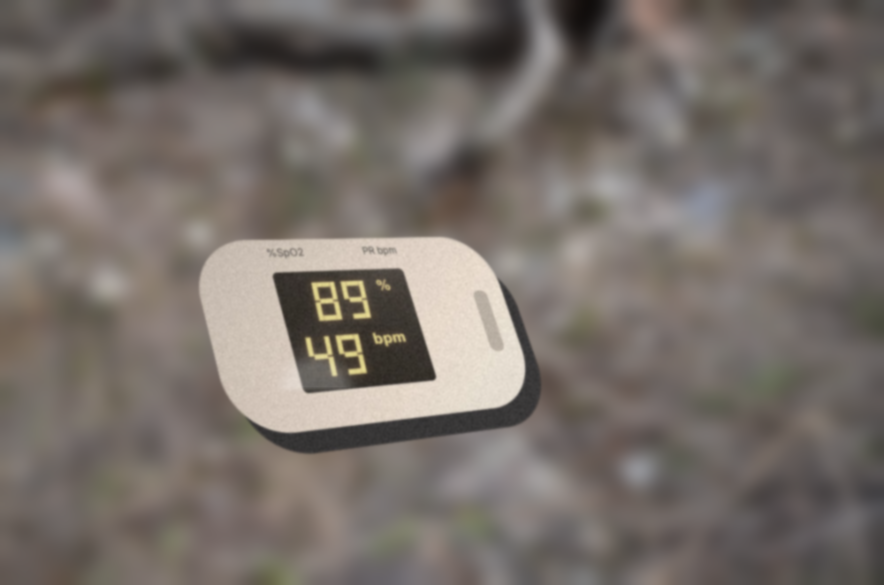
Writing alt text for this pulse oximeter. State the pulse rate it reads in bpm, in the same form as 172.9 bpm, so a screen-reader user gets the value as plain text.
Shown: 49 bpm
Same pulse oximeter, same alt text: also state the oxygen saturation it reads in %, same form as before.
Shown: 89 %
